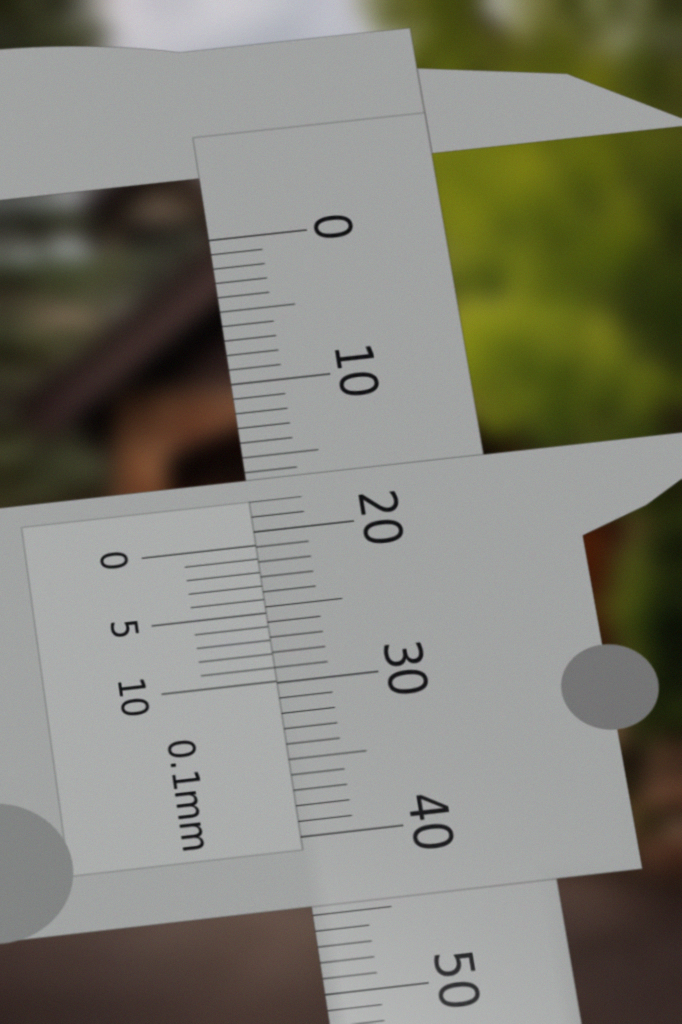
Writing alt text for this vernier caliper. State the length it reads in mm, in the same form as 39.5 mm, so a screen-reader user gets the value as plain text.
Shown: 20.9 mm
